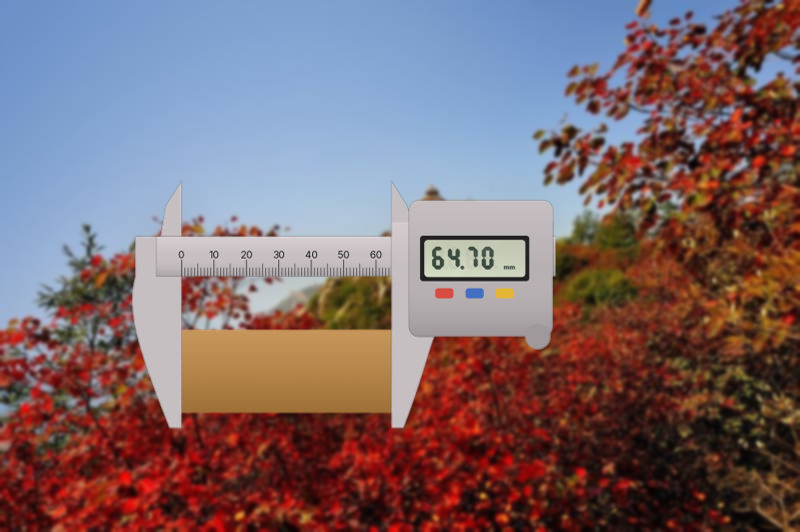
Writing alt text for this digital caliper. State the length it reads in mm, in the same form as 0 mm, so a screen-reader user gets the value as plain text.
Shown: 64.70 mm
